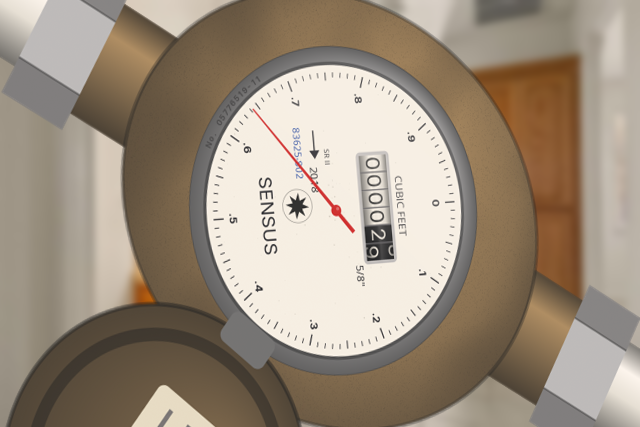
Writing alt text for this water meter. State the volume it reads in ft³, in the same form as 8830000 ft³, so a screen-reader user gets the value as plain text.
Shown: 28.64 ft³
